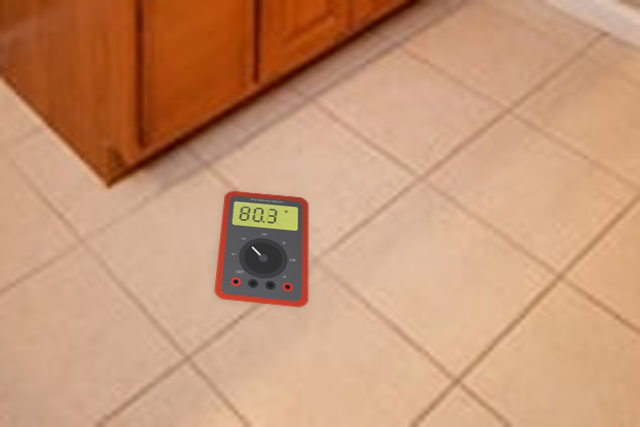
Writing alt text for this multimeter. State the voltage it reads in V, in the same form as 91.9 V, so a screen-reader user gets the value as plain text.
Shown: 80.3 V
